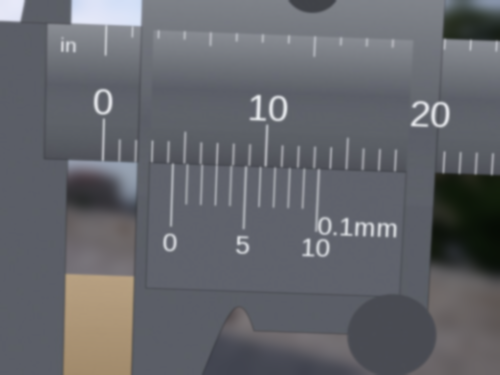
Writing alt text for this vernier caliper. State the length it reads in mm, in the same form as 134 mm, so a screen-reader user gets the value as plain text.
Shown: 4.3 mm
